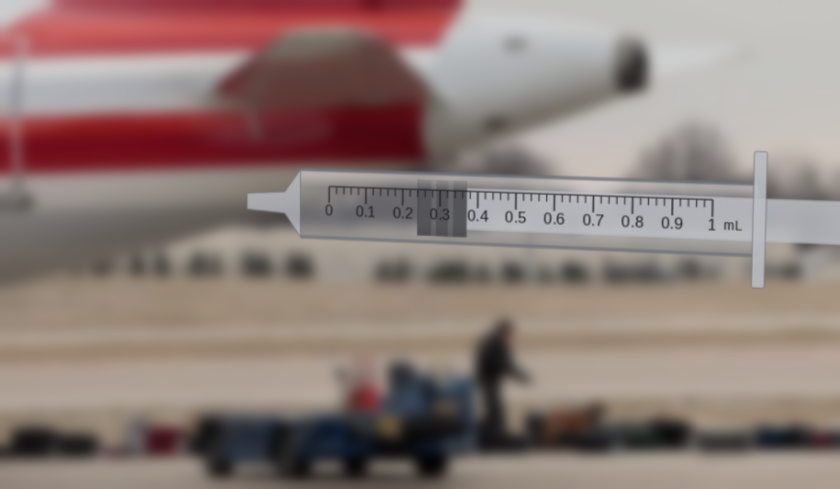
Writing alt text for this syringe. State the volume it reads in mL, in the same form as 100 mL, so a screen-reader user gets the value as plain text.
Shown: 0.24 mL
